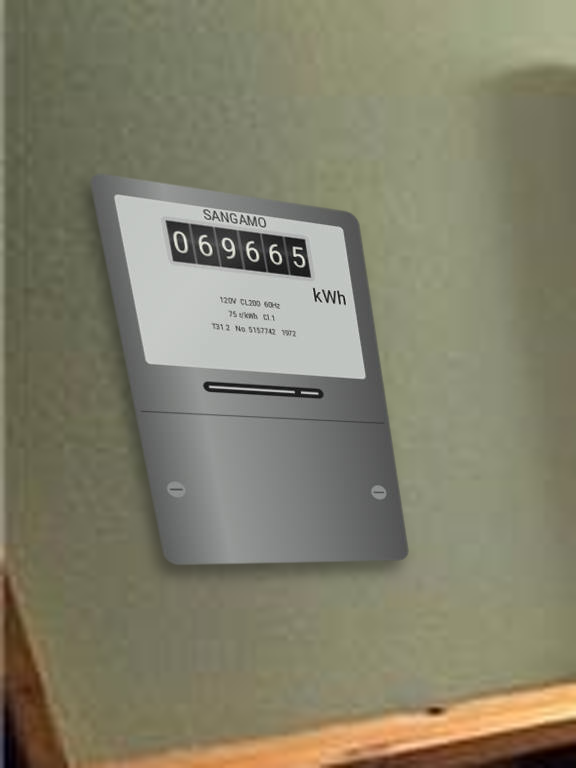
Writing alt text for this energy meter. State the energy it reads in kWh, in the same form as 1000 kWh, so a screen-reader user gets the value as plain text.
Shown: 69665 kWh
